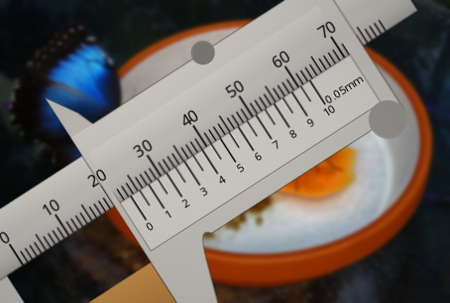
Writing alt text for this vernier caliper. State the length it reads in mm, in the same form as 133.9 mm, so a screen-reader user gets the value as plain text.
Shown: 23.4 mm
